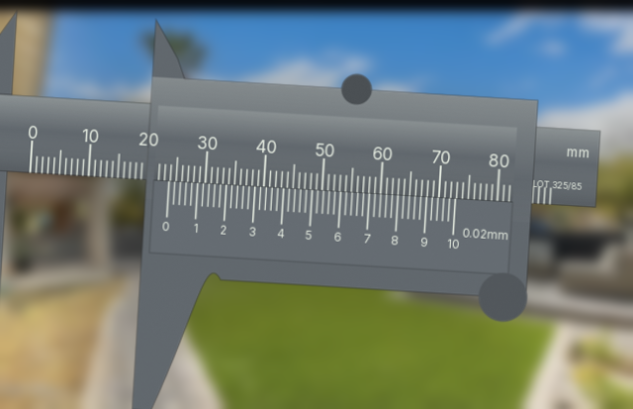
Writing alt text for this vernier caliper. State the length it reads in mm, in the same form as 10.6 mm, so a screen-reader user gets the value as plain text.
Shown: 23.8 mm
